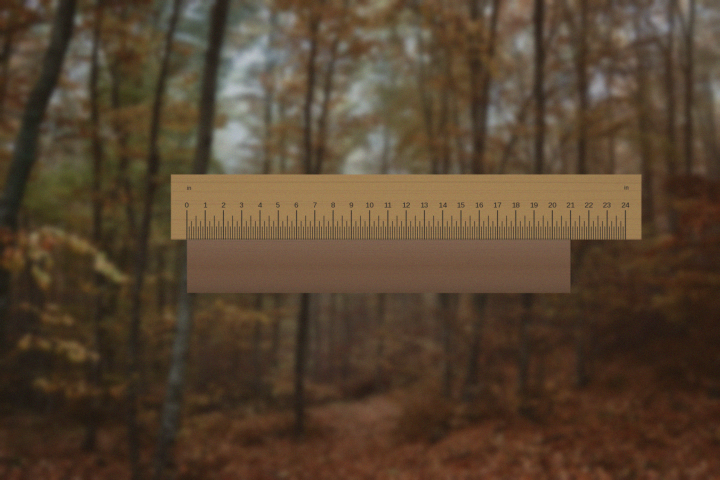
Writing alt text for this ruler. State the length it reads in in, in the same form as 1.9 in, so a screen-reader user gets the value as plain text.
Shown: 21 in
